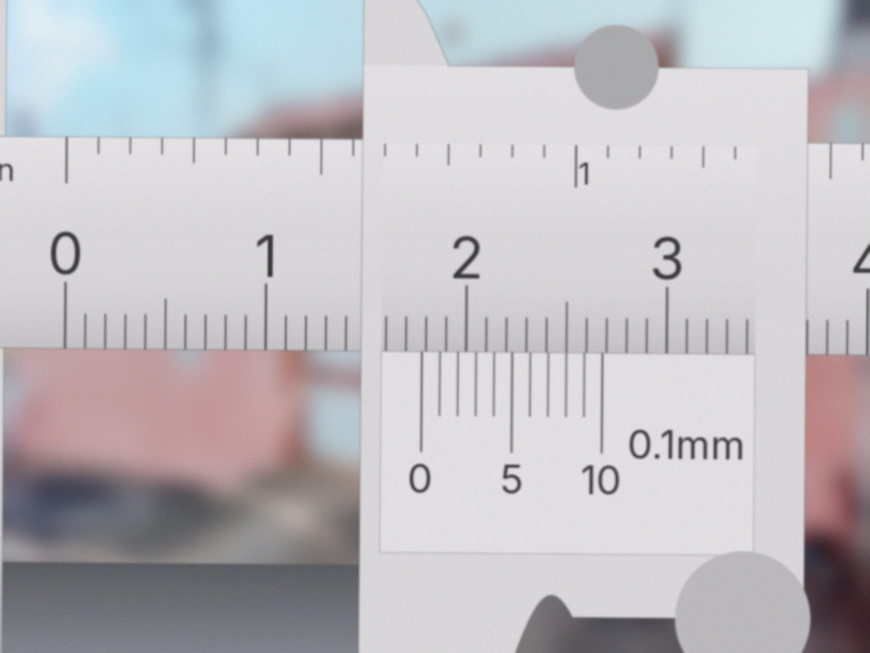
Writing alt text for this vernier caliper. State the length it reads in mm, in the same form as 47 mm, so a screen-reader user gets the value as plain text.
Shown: 17.8 mm
